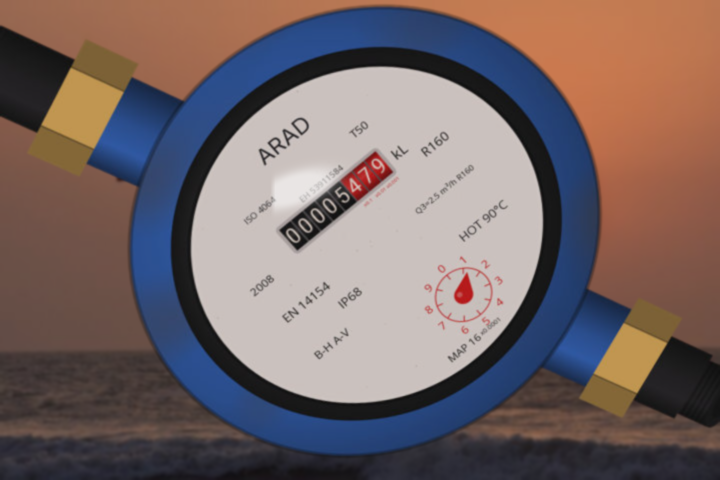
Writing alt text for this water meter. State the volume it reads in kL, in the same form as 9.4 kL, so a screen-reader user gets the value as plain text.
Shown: 5.4791 kL
